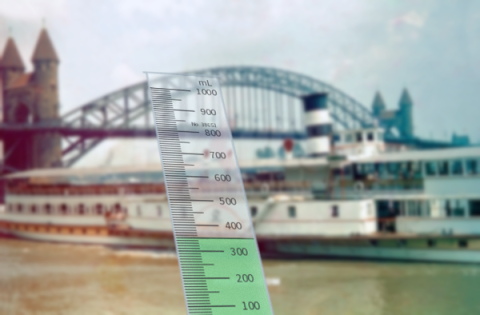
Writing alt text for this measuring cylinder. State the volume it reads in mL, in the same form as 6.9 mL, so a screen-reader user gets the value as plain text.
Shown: 350 mL
